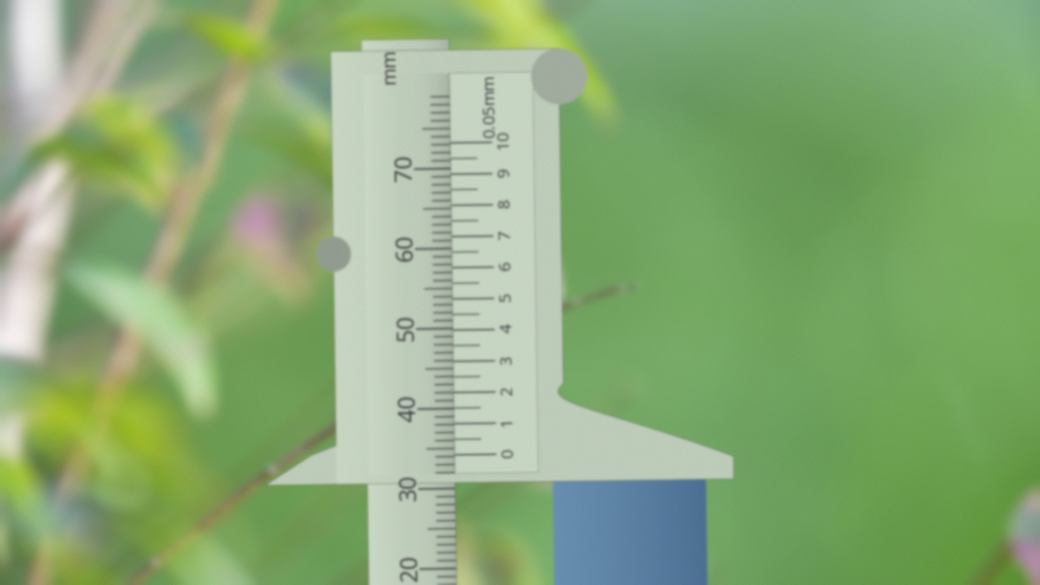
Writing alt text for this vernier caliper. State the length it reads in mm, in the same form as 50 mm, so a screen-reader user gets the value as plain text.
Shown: 34.2 mm
